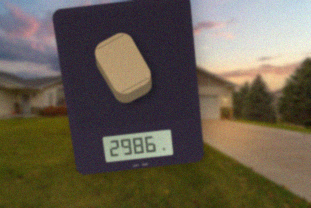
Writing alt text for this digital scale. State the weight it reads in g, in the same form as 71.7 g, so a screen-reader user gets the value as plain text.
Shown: 2986 g
